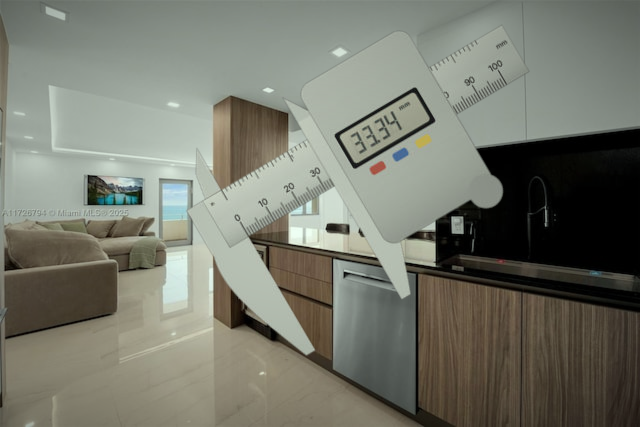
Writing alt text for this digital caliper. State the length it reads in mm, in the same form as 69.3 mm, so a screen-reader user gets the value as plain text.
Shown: 33.34 mm
